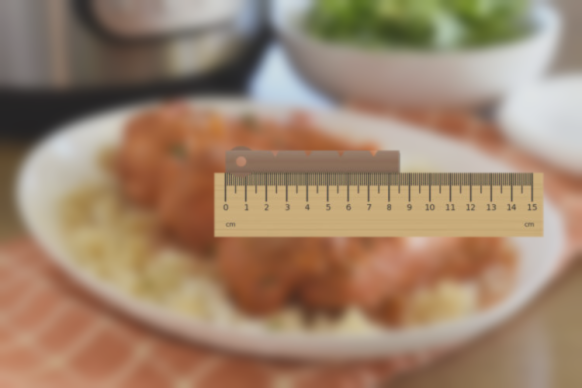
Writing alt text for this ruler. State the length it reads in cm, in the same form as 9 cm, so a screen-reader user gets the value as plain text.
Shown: 8.5 cm
